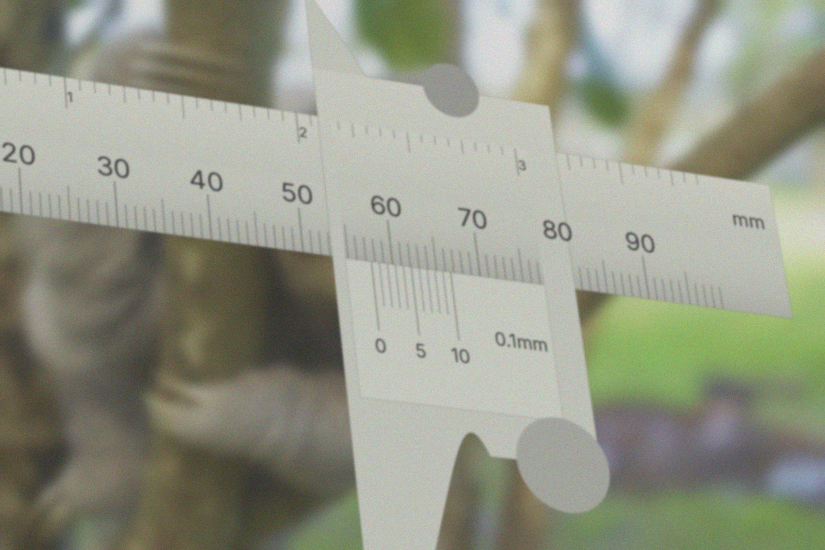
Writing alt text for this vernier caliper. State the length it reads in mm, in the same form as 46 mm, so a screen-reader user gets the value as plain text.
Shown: 57.6 mm
